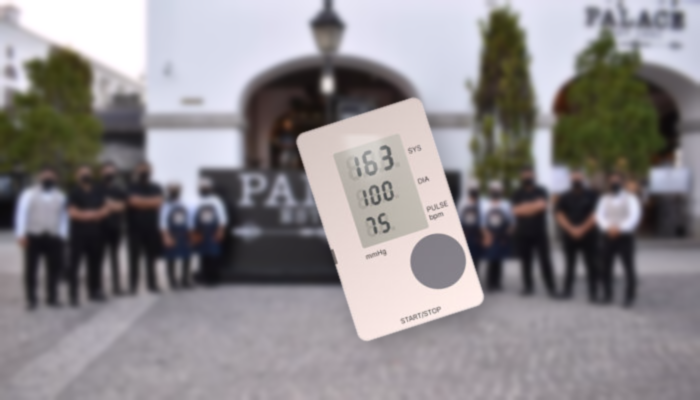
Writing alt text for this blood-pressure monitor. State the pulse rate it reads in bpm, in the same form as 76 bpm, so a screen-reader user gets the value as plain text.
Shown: 75 bpm
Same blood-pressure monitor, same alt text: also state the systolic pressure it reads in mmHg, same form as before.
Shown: 163 mmHg
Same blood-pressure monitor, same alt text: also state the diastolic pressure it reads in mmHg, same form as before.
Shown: 100 mmHg
